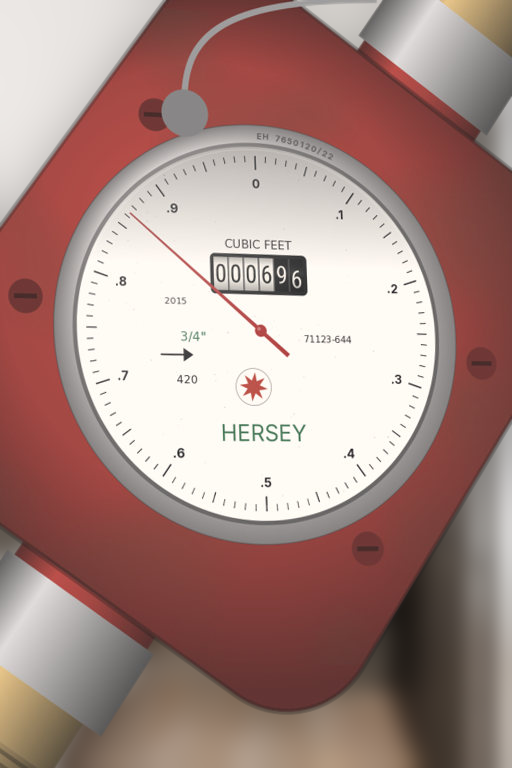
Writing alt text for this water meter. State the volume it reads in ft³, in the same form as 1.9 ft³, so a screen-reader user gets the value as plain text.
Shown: 695.86 ft³
